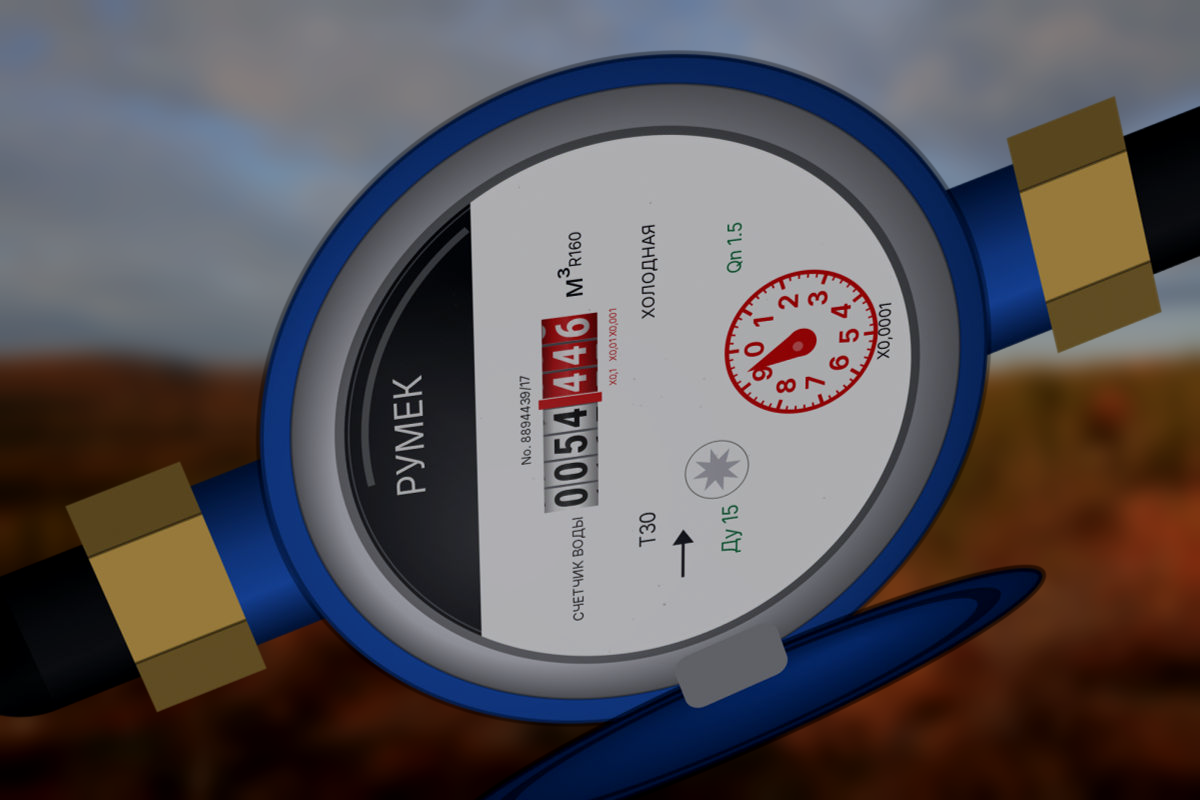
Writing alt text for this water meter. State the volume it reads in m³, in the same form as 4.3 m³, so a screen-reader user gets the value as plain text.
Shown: 54.4459 m³
